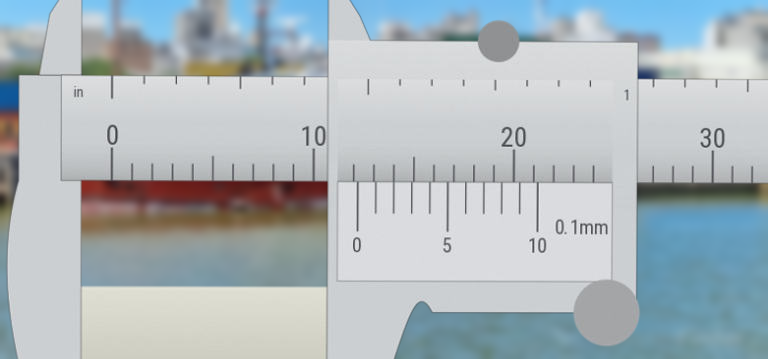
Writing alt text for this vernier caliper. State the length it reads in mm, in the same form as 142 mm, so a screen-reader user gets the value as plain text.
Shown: 12.2 mm
